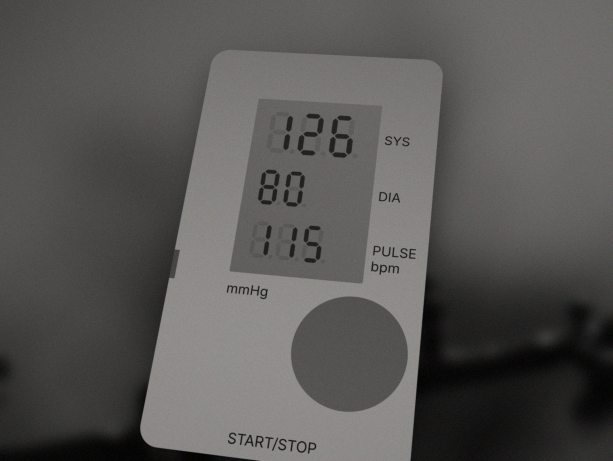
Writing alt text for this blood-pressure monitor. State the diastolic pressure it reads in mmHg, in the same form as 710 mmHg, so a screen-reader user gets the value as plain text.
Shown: 80 mmHg
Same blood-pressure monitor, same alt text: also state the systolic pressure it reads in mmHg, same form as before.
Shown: 126 mmHg
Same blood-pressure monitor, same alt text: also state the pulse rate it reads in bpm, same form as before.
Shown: 115 bpm
